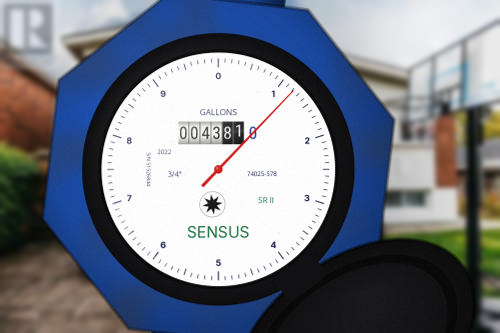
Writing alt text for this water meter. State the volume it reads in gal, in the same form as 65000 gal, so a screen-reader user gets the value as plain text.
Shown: 43811.2 gal
